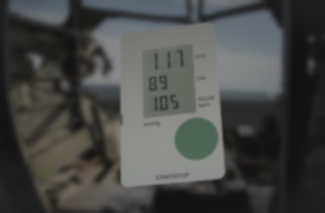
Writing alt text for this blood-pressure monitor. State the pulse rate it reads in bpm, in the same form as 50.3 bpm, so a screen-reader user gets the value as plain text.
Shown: 105 bpm
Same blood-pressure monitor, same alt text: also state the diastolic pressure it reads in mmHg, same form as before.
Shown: 89 mmHg
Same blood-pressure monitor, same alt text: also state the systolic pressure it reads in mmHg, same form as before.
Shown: 117 mmHg
